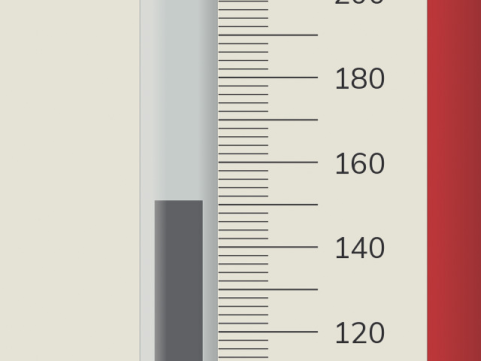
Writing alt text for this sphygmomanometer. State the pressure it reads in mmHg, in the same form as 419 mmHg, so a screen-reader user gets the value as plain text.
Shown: 151 mmHg
